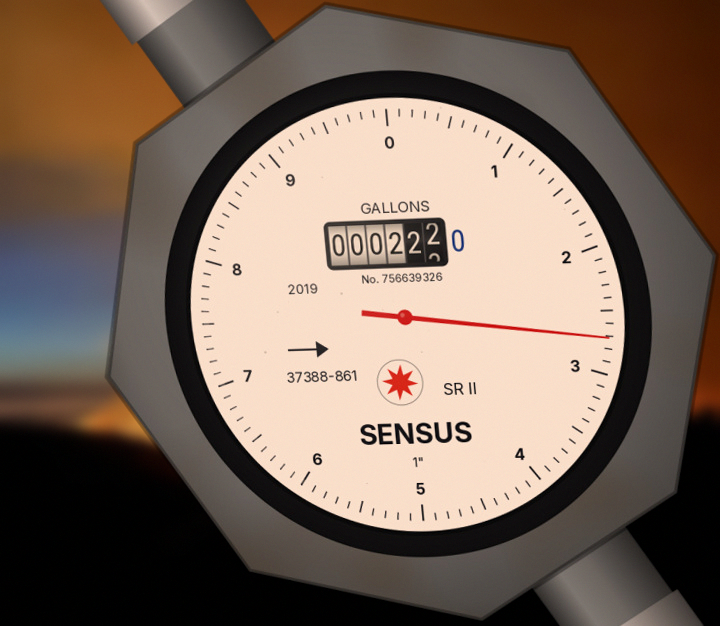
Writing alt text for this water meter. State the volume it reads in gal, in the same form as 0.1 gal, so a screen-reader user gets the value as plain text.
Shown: 2222.7 gal
